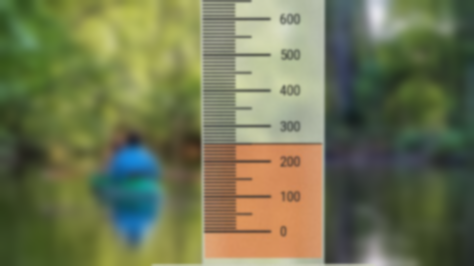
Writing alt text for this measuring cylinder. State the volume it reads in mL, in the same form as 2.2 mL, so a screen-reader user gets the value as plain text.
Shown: 250 mL
